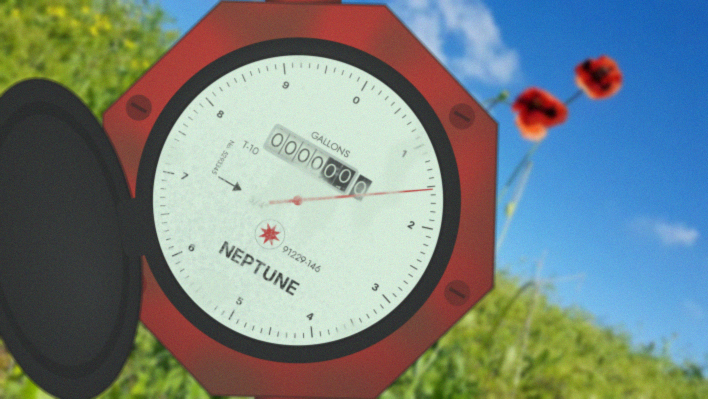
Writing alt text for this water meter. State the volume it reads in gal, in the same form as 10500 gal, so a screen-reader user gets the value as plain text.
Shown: 1.5 gal
